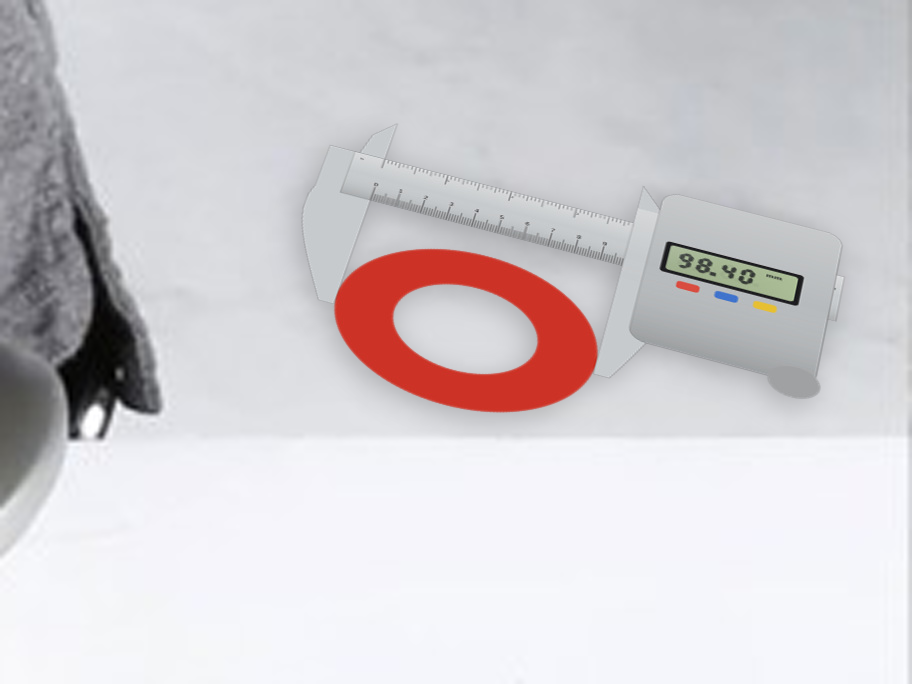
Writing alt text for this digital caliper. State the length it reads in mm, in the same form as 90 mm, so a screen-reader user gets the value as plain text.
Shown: 98.40 mm
